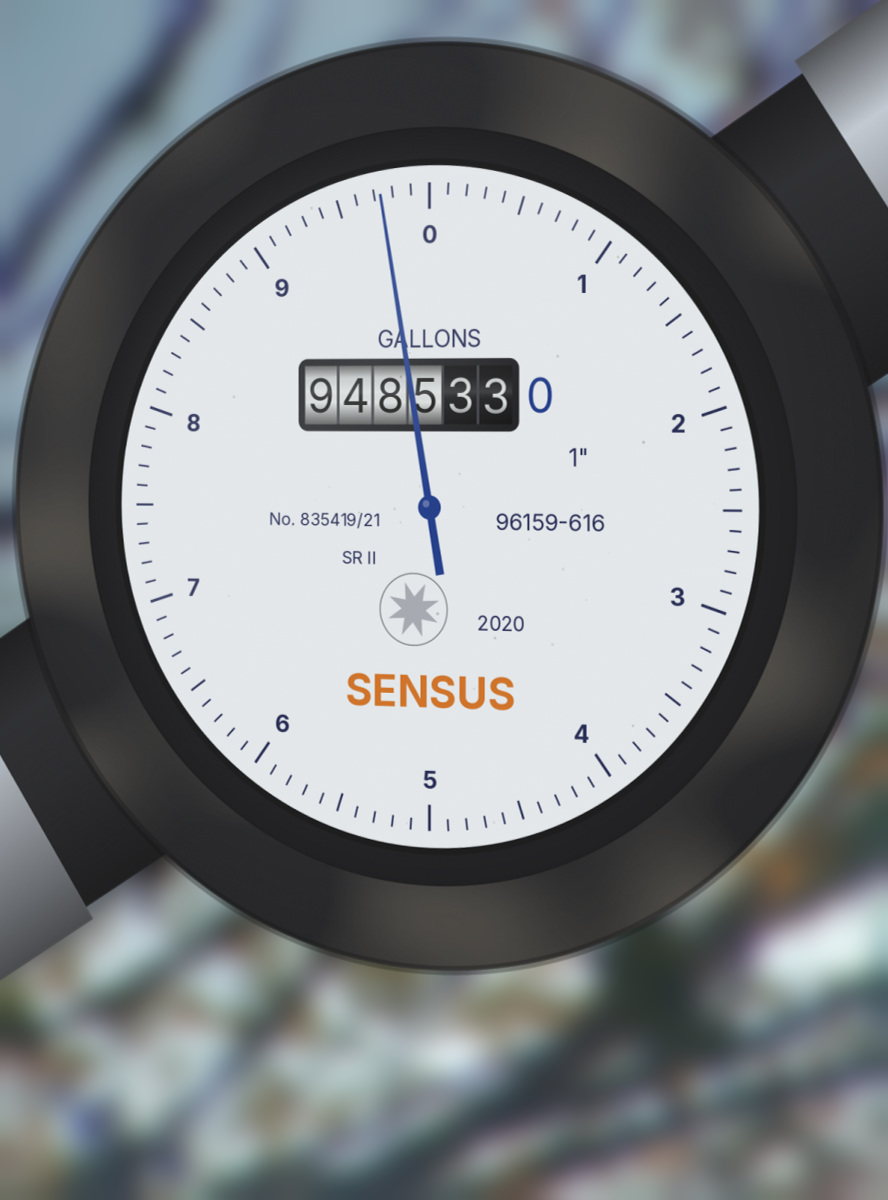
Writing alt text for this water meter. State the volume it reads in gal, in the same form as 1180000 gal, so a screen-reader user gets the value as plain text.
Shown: 9485329.7 gal
